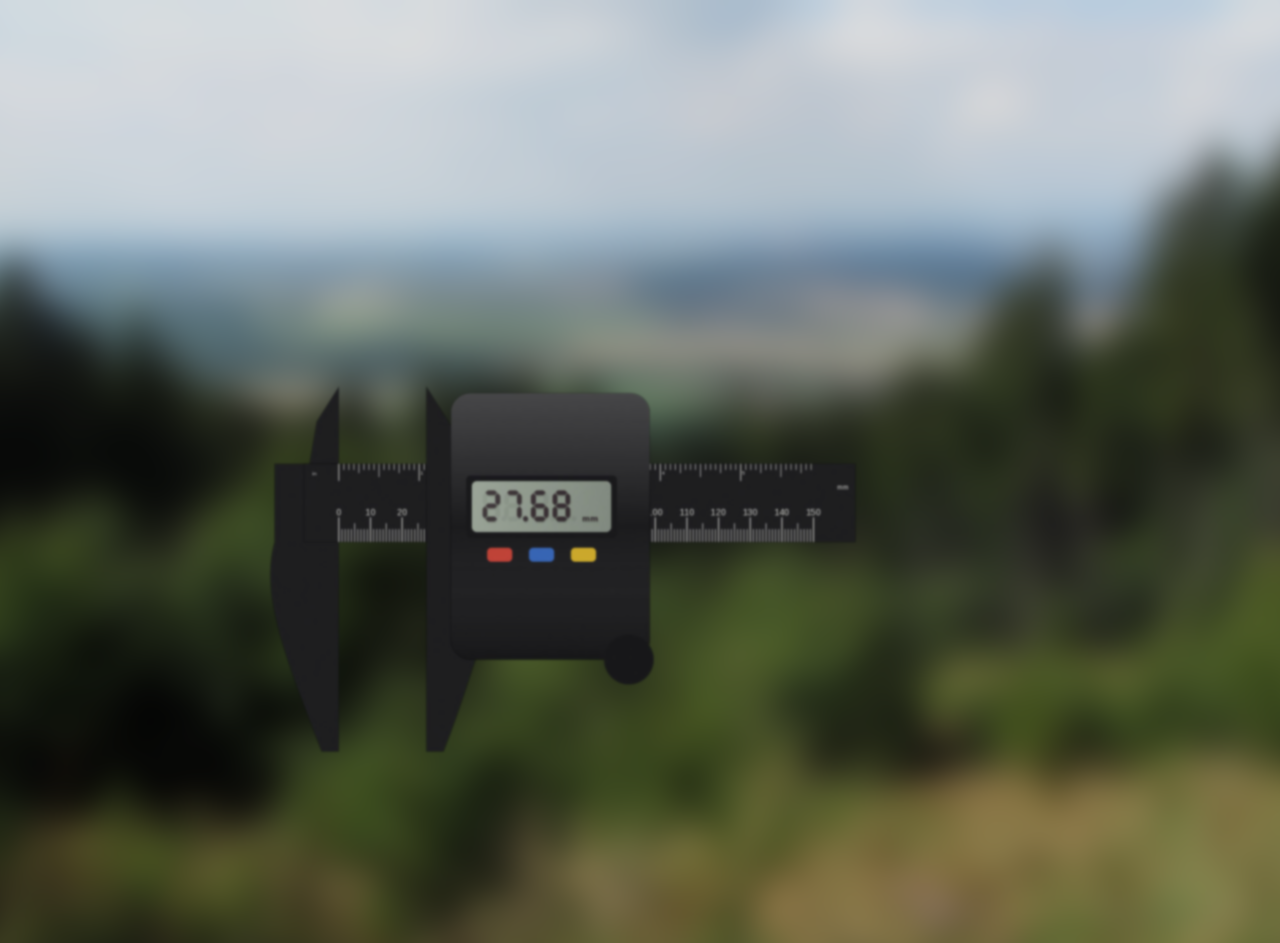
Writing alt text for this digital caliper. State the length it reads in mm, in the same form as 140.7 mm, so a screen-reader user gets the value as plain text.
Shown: 27.68 mm
